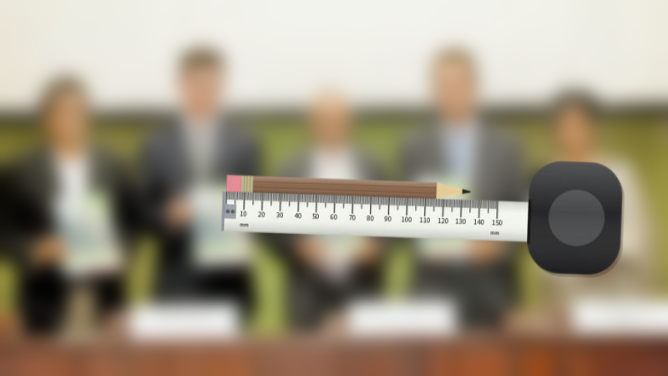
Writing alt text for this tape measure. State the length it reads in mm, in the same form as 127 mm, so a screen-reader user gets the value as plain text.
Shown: 135 mm
